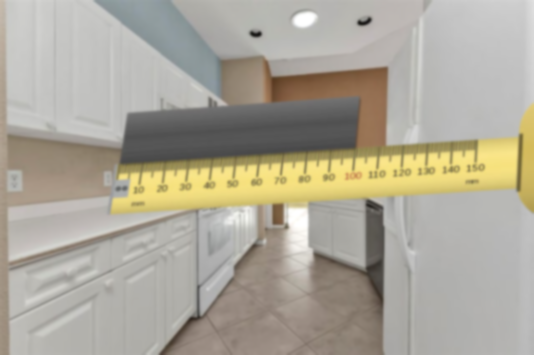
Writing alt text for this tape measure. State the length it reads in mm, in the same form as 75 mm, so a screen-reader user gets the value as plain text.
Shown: 100 mm
